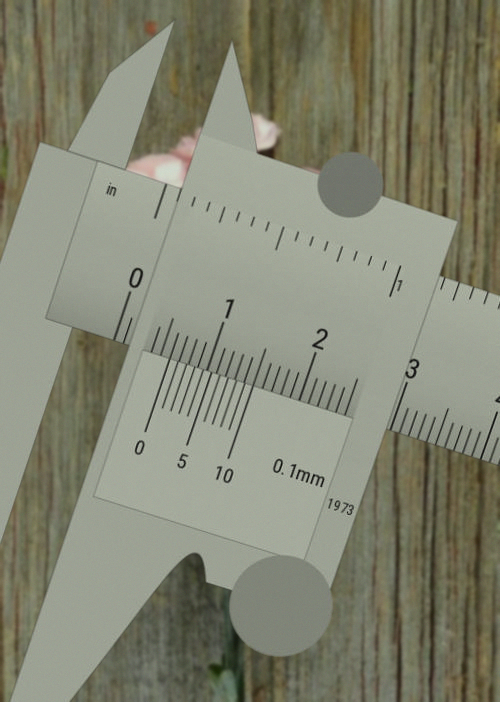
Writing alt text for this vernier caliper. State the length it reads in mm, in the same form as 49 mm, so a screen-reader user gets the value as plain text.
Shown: 6.0 mm
